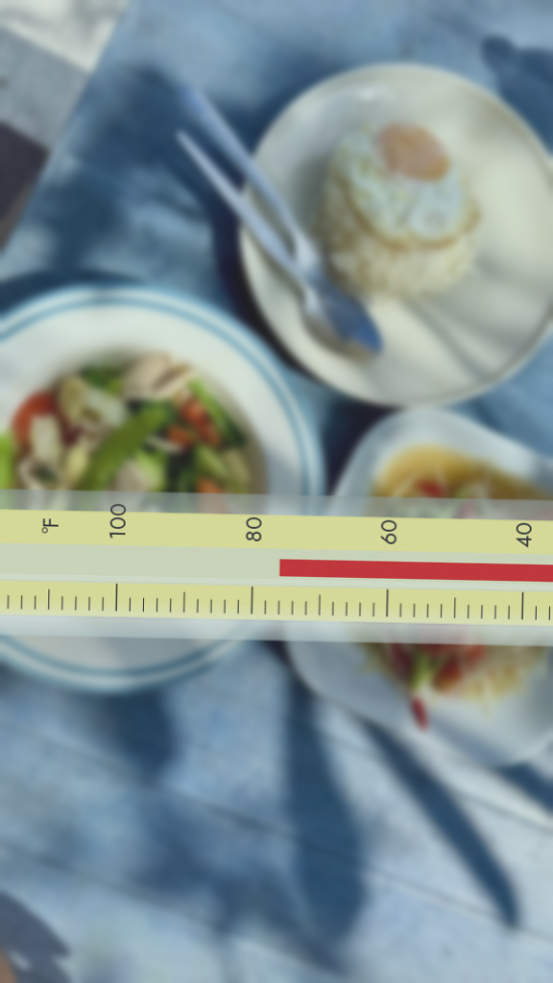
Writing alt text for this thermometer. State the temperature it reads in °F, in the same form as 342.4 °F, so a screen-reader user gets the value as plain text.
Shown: 76 °F
